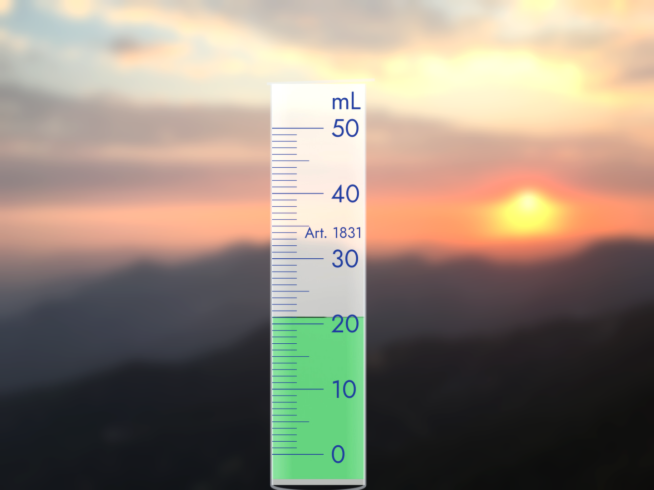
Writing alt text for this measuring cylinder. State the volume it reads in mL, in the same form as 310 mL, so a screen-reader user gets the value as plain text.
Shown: 21 mL
